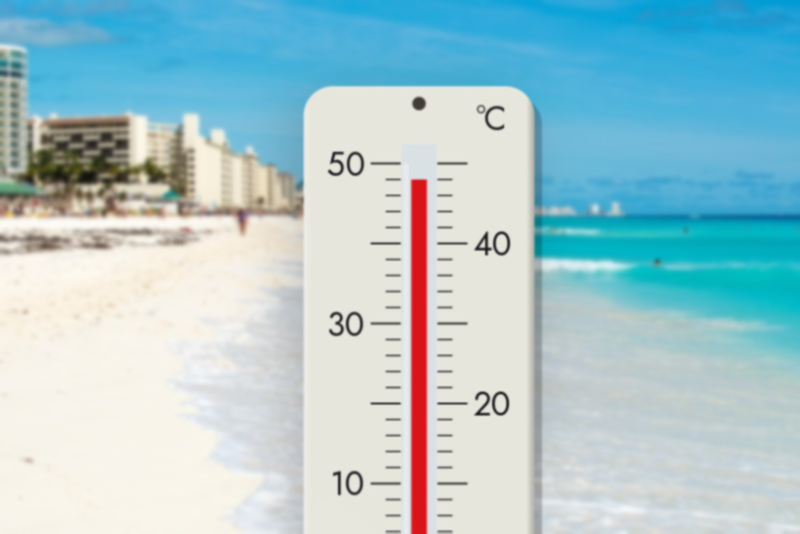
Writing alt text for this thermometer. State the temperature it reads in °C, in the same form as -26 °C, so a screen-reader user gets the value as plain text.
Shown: 48 °C
